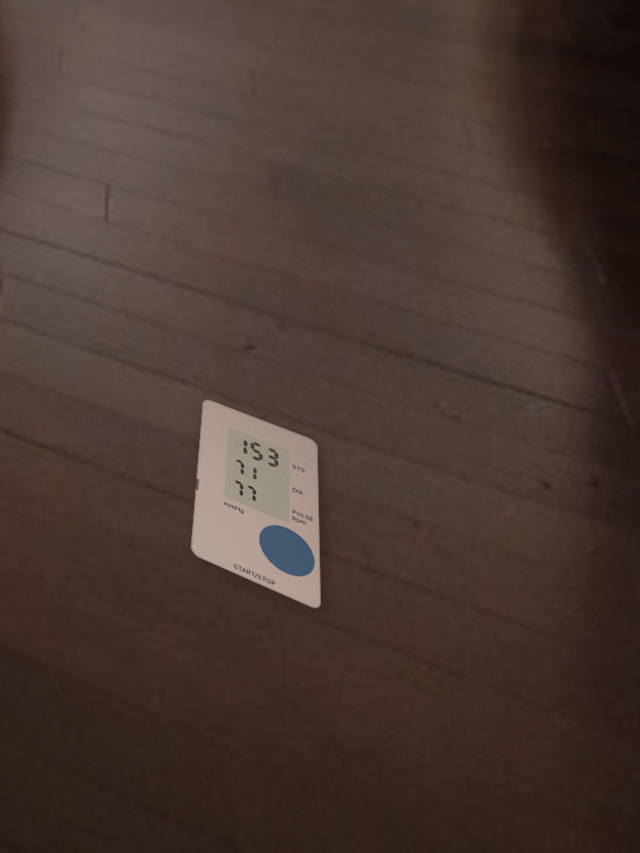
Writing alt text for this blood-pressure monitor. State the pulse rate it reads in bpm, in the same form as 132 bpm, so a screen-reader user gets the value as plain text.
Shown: 77 bpm
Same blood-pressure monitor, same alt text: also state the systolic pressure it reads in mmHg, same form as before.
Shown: 153 mmHg
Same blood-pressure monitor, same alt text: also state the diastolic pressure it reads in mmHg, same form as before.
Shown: 71 mmHg
